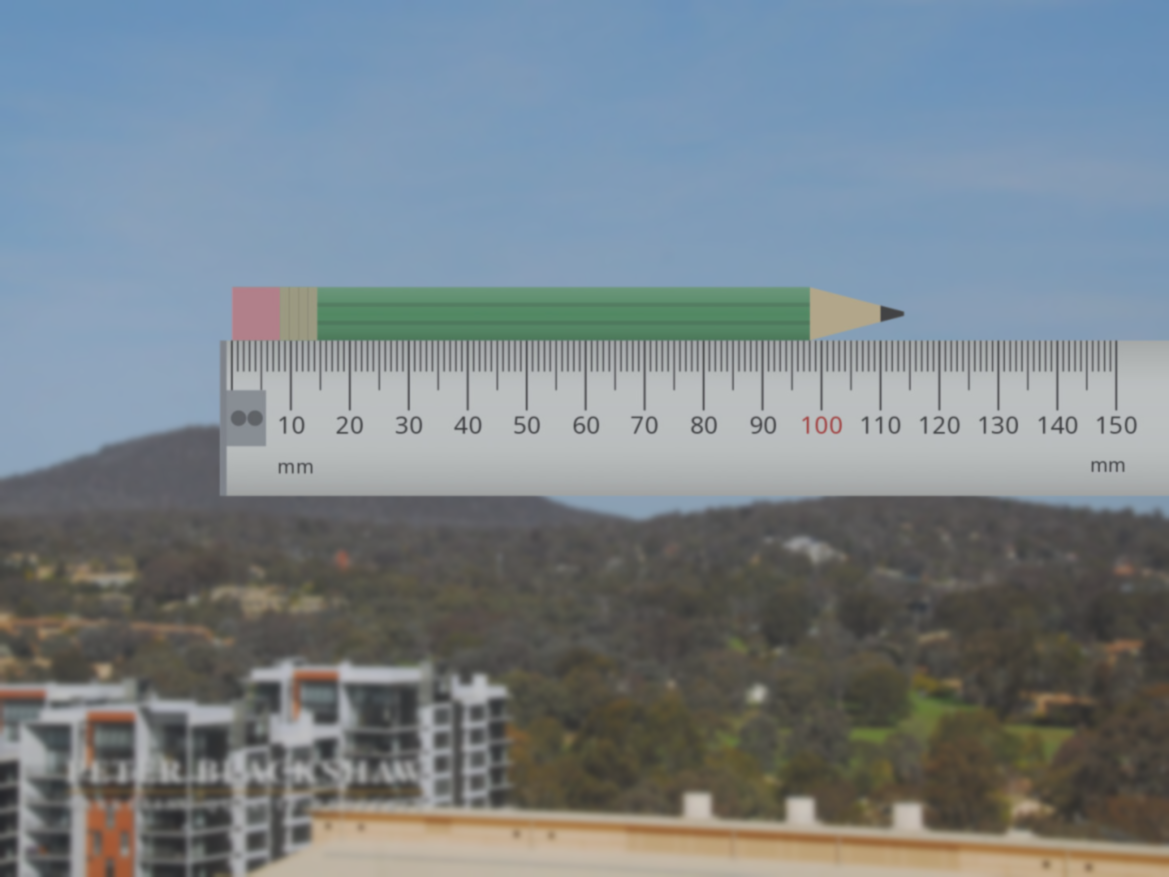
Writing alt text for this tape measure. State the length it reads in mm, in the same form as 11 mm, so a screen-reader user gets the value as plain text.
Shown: 114 mm
